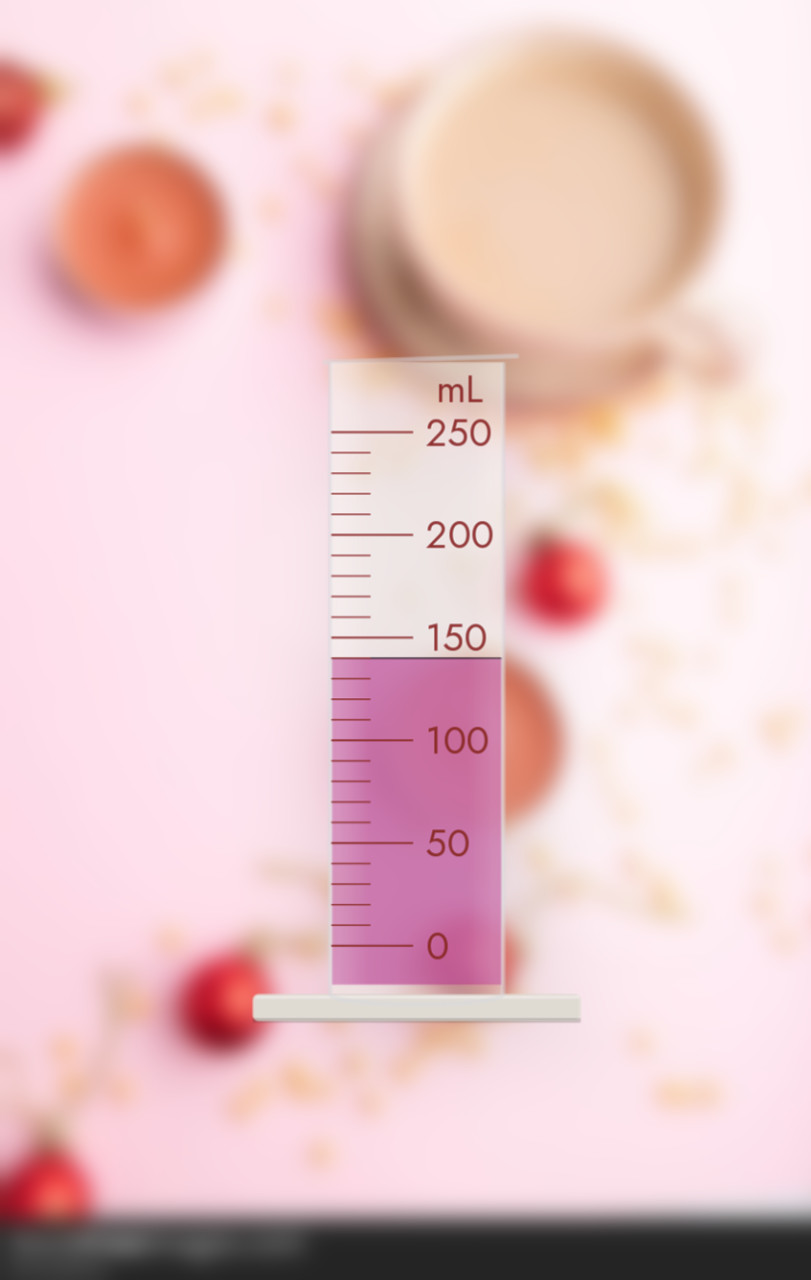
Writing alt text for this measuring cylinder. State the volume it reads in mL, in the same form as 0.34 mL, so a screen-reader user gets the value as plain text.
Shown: 140 mL
